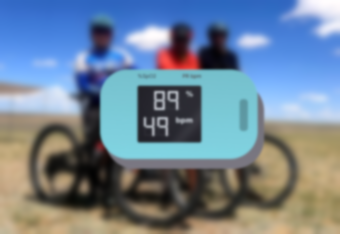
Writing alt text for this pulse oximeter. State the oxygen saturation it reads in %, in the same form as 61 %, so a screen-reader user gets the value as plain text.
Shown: 89 %
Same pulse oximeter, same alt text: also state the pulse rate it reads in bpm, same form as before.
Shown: 49 bpm
